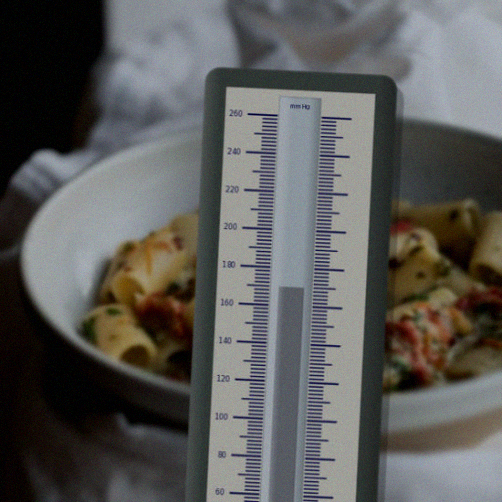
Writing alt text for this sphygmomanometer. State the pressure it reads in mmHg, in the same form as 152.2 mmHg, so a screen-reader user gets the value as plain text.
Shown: 170 mmHg
